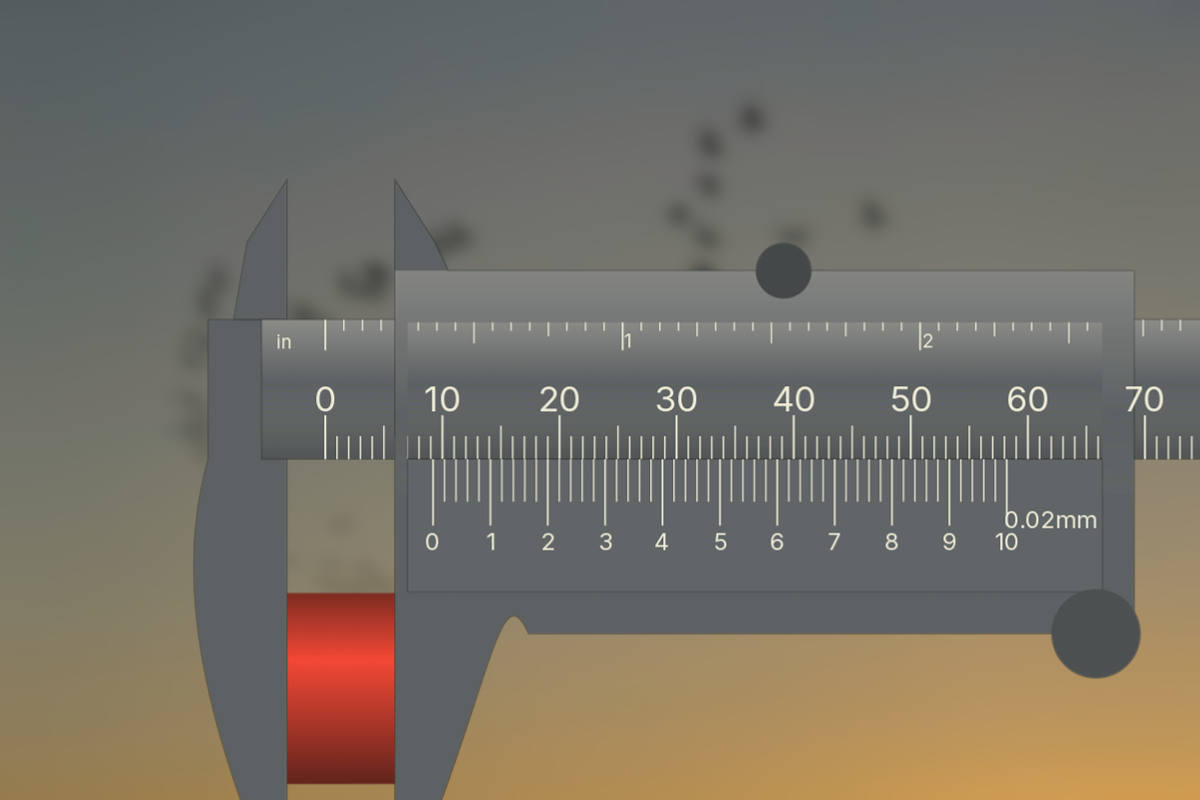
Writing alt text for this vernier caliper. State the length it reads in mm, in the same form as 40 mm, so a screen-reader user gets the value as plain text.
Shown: 9.2 mm
